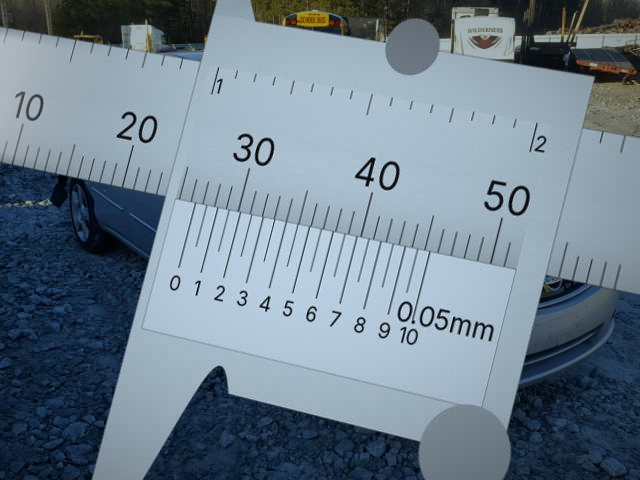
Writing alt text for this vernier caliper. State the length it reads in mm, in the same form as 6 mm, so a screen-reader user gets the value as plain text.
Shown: 26.4 mm
